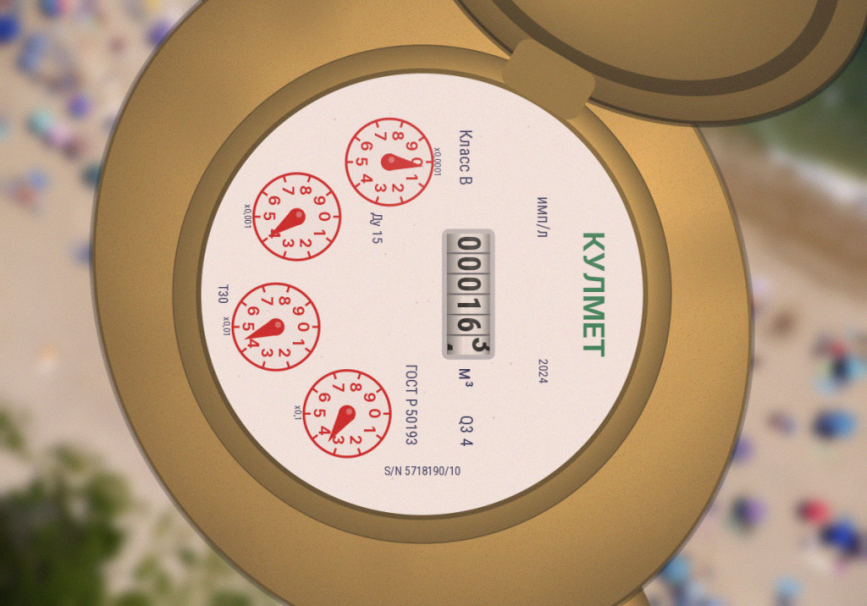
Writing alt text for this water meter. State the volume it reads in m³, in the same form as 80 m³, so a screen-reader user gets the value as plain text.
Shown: 163.3440 m³
